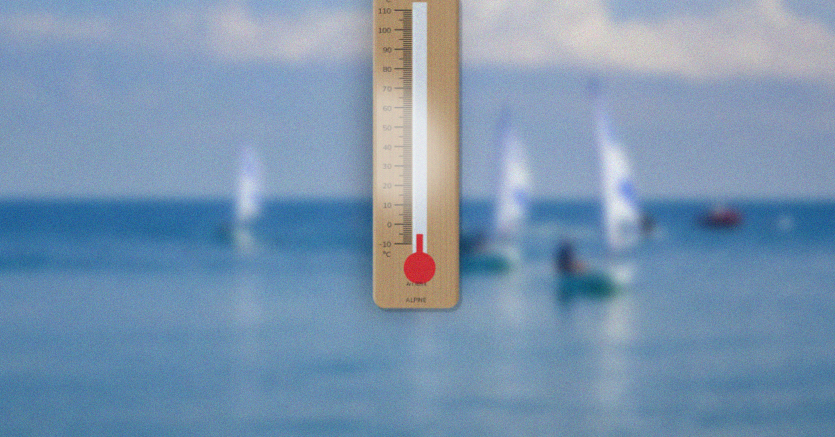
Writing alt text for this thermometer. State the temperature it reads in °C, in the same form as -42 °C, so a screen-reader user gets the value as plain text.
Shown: -5 °C
